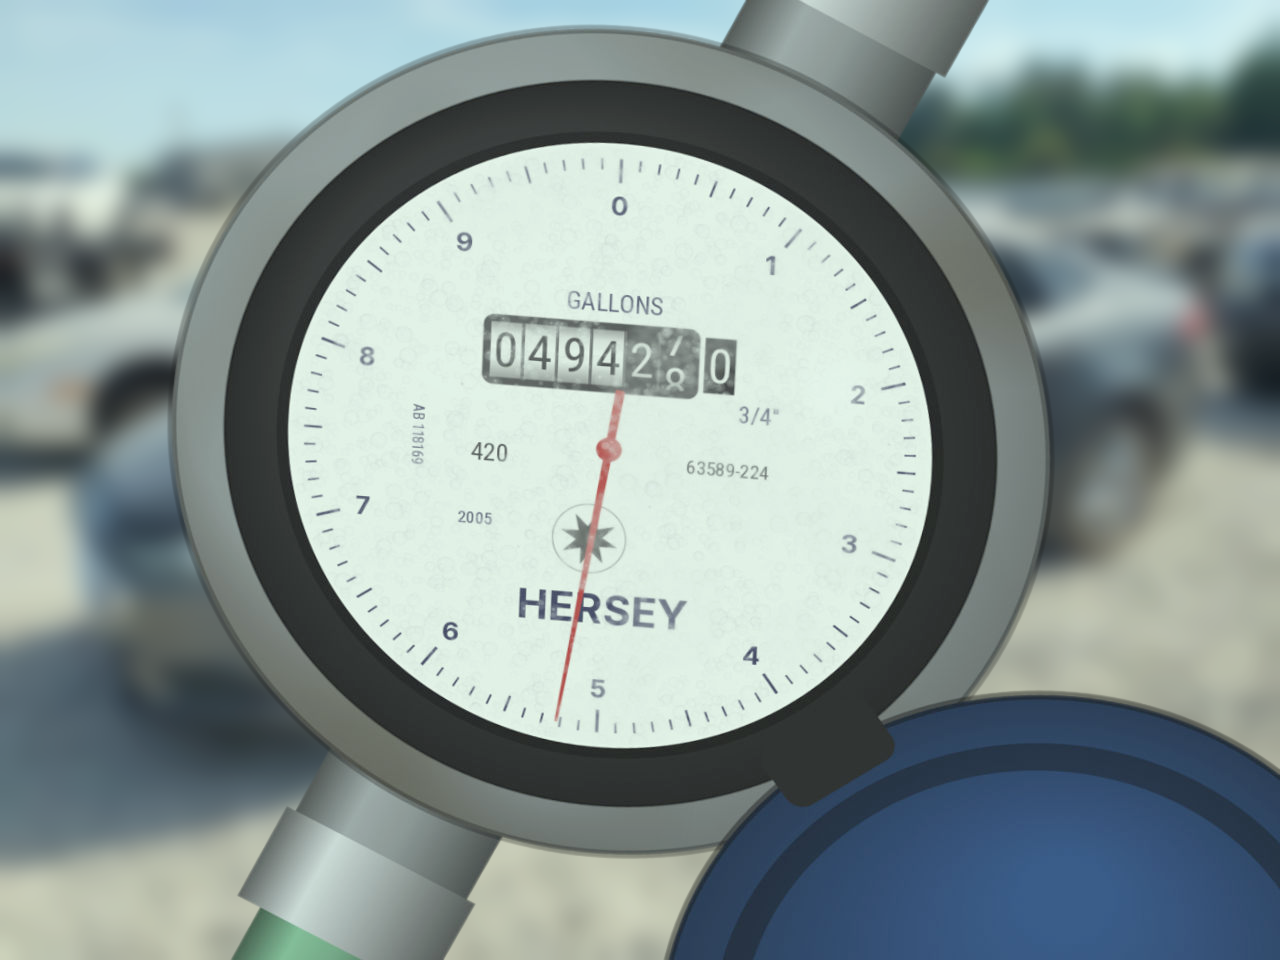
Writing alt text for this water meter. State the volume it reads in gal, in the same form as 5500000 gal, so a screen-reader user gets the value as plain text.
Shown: 494275.2 gal
